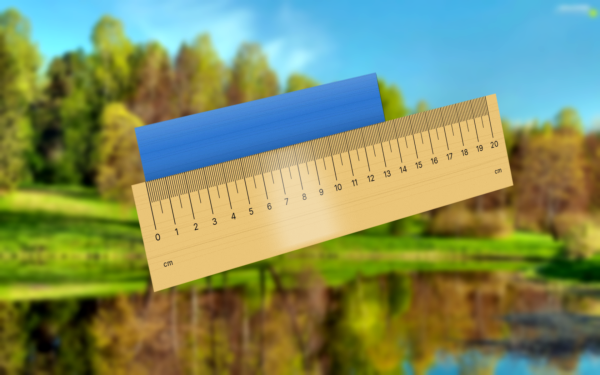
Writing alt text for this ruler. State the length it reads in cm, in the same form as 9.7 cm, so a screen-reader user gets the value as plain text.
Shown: 13.5 cm
